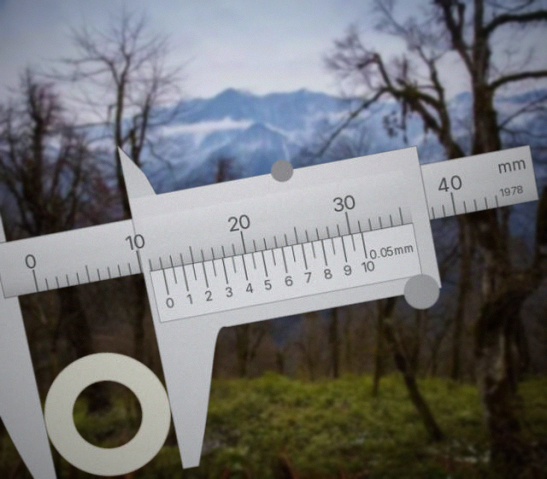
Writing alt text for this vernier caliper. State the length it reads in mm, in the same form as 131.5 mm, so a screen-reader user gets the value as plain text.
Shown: 12.1 mm
